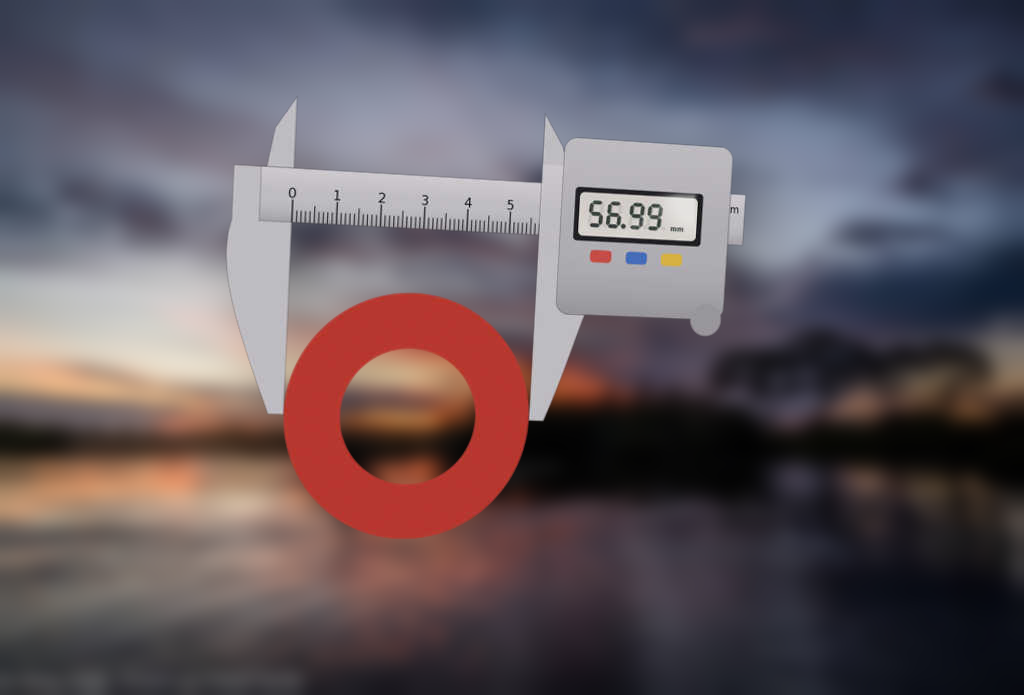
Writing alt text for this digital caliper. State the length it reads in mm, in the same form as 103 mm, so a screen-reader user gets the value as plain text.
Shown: 56.99 mm
